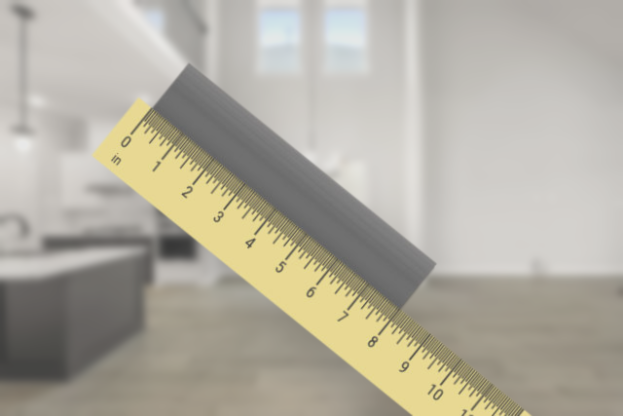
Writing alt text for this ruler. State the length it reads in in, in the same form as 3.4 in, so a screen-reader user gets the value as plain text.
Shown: 8 in
